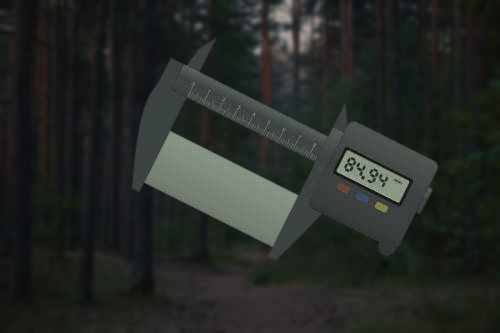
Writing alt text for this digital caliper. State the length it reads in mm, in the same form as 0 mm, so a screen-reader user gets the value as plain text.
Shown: 84.94 mm
